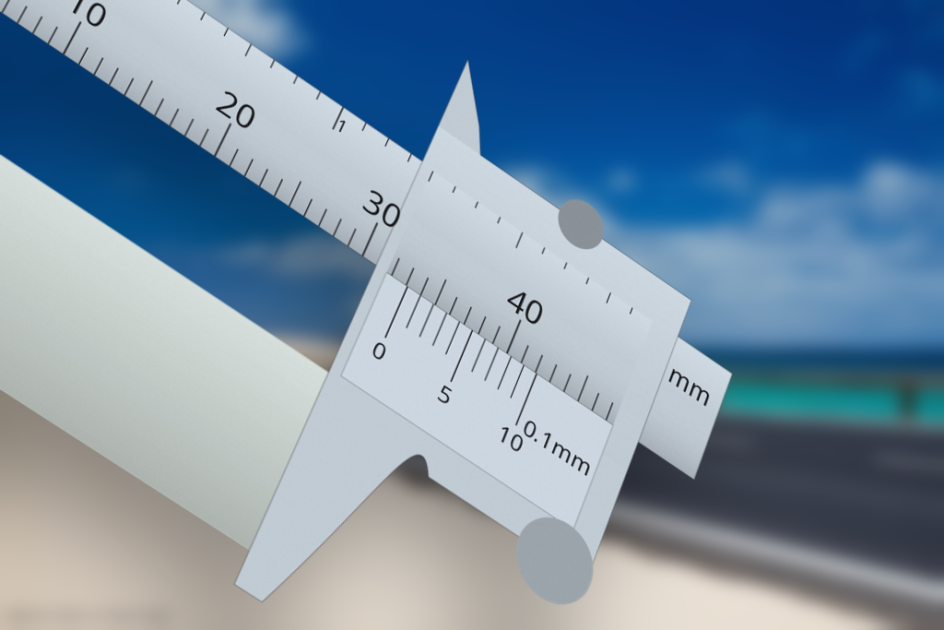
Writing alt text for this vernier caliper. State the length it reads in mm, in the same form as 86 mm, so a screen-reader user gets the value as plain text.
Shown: 33.1 mm
